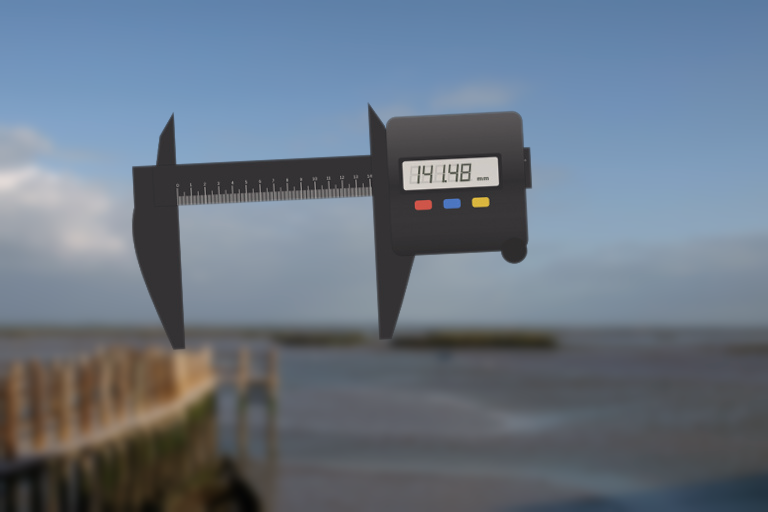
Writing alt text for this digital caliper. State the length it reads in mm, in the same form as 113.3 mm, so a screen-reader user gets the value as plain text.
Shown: 141.48 mm
